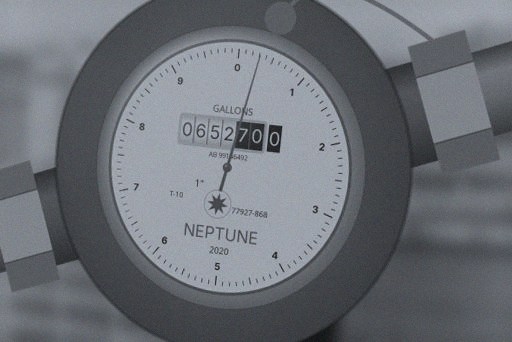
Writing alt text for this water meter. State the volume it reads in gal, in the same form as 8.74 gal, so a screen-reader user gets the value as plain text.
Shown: 652700.3 gal
